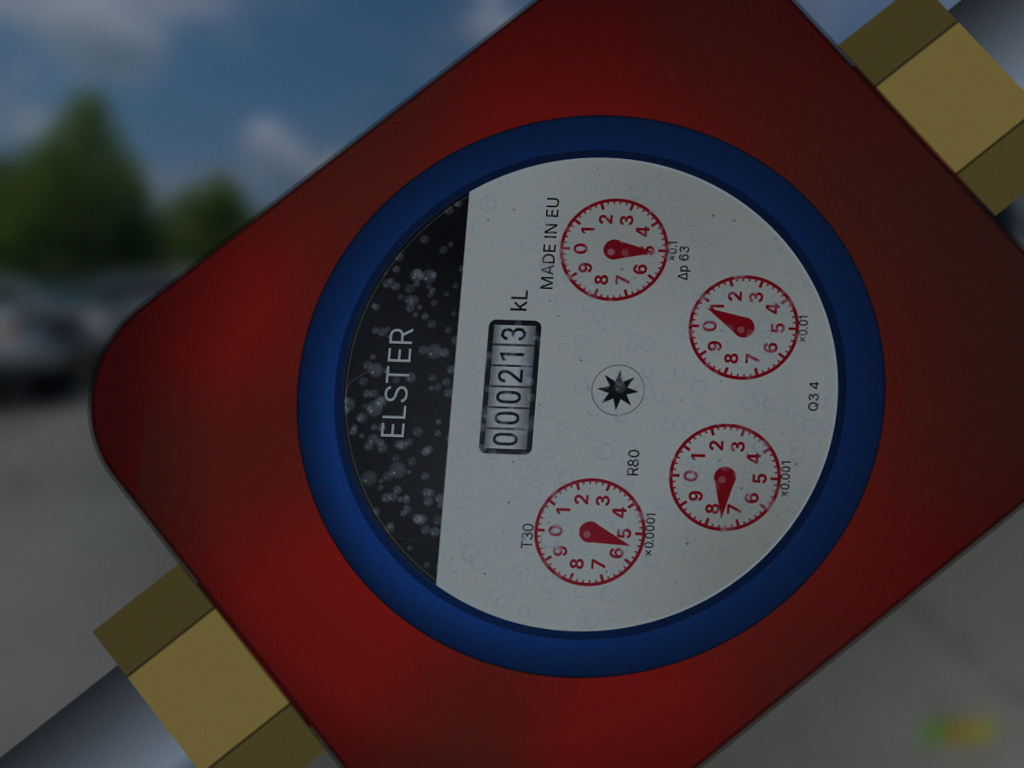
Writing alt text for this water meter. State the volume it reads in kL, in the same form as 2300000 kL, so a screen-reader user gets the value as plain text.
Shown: 213.5075 kL
